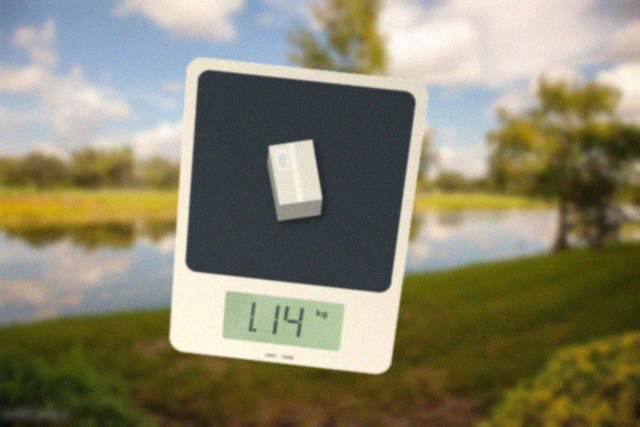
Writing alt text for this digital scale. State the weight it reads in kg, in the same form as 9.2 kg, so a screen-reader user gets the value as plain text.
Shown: 1.14 kg
